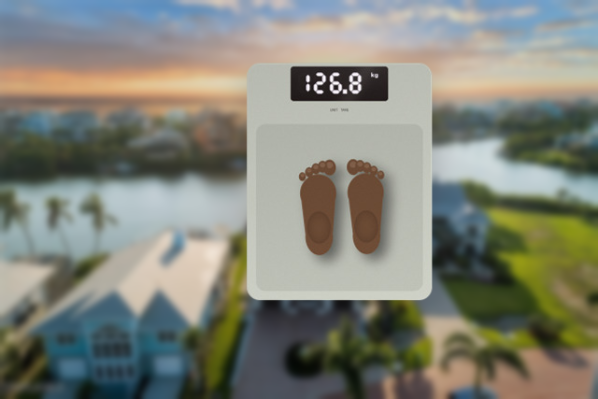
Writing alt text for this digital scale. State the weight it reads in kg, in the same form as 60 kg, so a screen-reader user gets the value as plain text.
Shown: 126.8 kg
